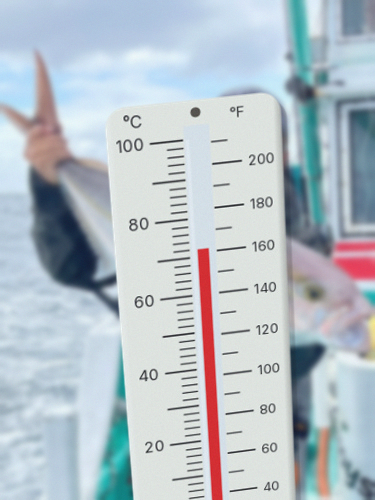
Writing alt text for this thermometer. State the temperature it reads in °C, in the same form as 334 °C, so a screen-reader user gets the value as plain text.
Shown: 72 °C
